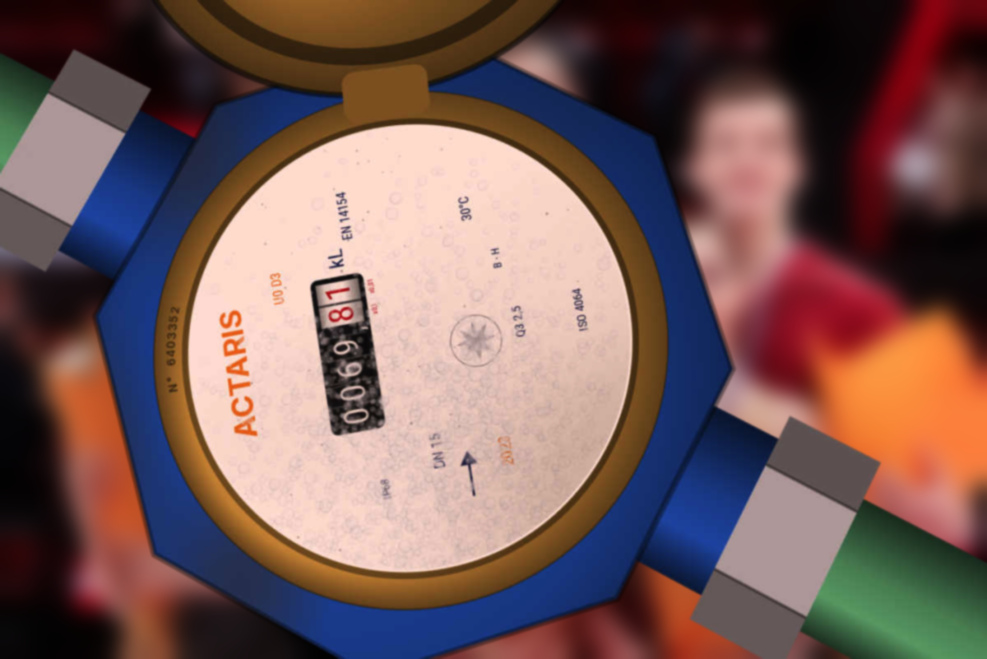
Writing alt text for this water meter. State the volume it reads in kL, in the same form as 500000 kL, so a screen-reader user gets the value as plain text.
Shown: 69.81 kL
